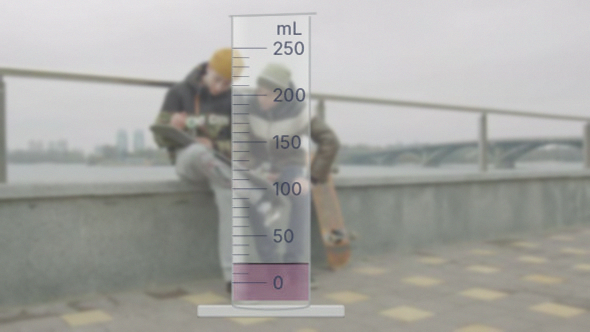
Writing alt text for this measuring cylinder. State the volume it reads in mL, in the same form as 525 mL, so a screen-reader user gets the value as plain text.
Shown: 20 mL
